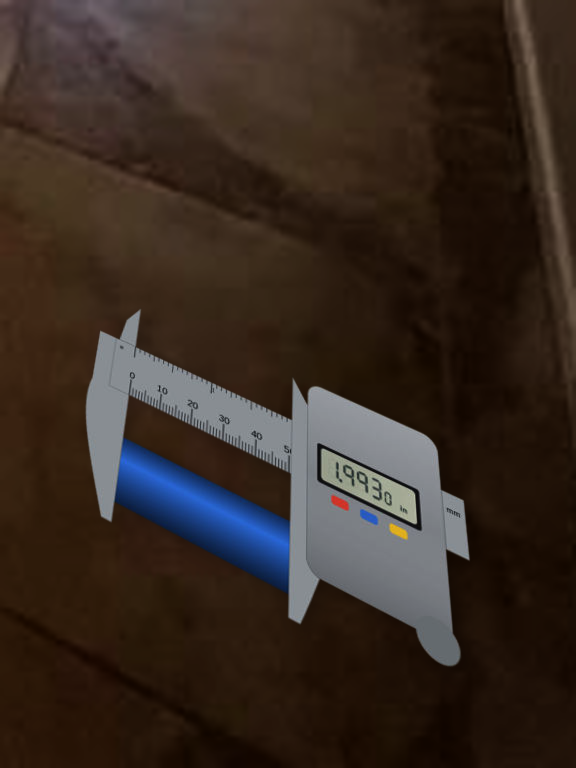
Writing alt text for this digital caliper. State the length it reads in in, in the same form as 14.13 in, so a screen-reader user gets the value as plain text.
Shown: 1.9930 in
